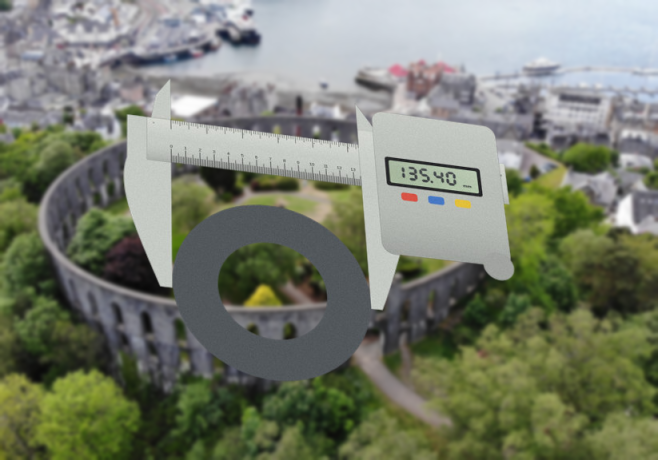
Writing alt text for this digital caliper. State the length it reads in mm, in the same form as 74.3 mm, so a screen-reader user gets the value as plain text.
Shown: 135.40 mm
